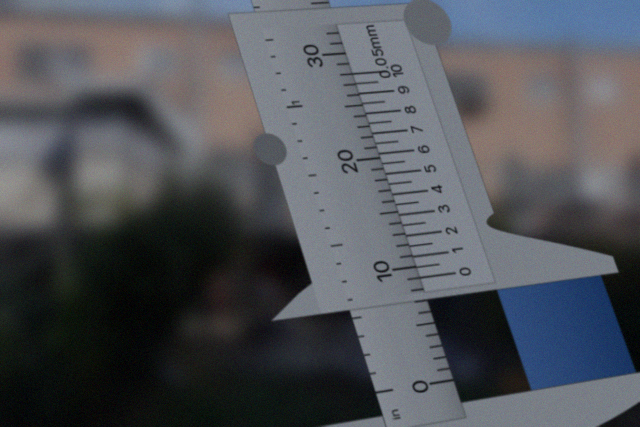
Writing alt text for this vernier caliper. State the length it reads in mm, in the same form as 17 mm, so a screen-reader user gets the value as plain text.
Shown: 9.0 mm
